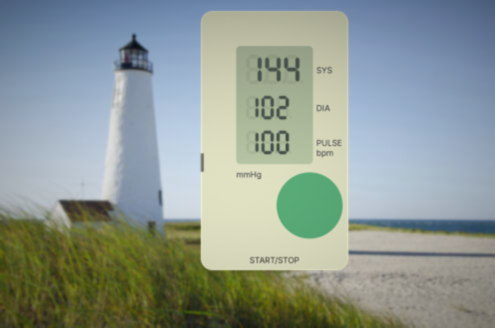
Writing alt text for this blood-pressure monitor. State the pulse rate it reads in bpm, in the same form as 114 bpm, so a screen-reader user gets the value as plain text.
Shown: 100 bpm
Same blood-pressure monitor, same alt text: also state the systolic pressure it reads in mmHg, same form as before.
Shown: 144 mmHg
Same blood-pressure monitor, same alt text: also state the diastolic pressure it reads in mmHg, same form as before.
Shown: 102 mmHg
